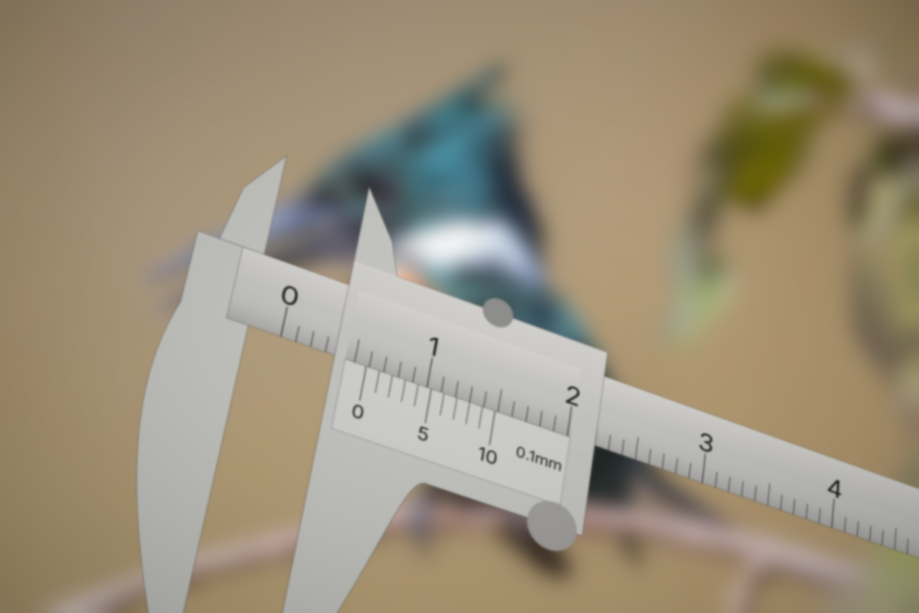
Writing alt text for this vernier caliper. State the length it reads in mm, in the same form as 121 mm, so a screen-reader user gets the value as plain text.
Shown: 5.8 mm
